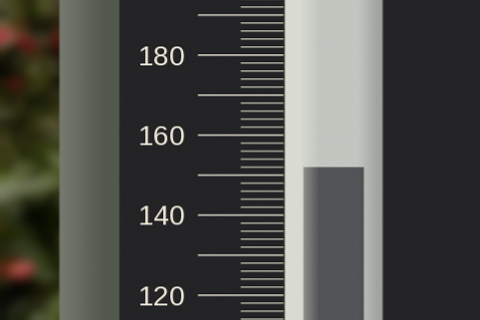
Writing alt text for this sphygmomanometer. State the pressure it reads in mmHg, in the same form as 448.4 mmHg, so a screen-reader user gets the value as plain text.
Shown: 152 mmHg
